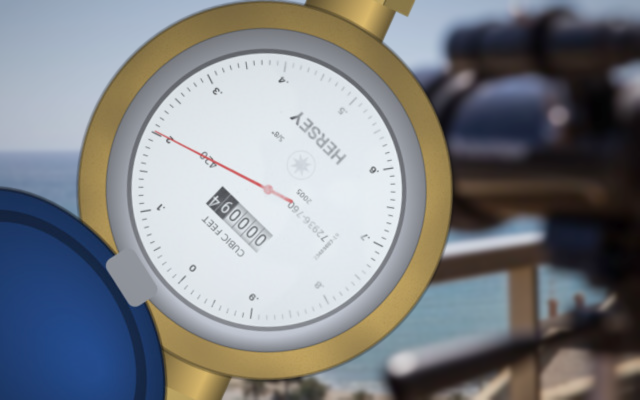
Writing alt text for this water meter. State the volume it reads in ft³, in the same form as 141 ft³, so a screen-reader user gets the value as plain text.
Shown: 94.20 ft³
